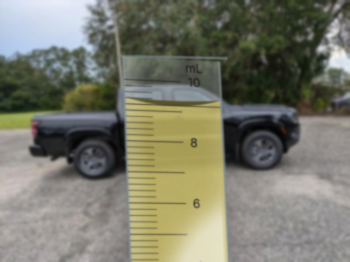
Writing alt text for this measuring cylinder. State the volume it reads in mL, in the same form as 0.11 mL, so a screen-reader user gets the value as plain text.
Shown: 9.2 mL
